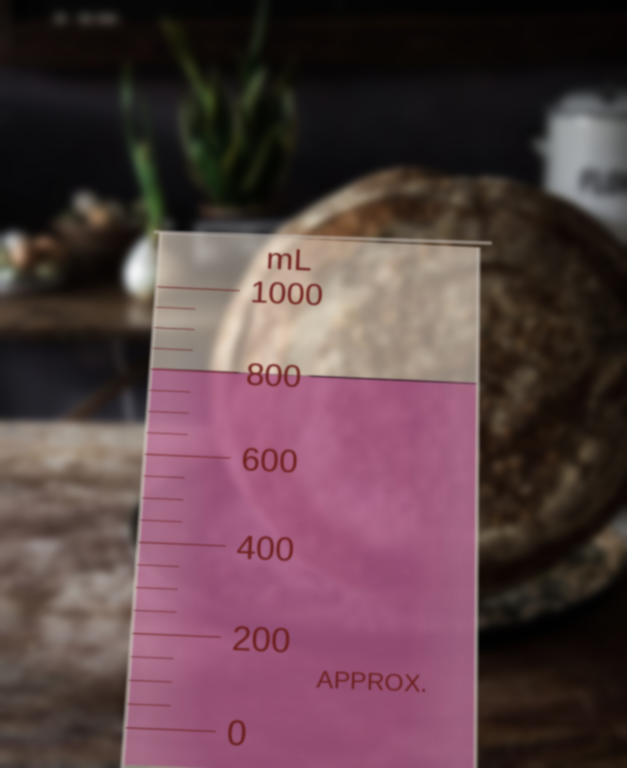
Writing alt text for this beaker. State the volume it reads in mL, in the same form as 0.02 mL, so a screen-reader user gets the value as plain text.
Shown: 800 mL
